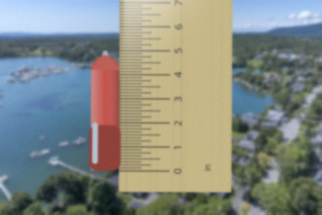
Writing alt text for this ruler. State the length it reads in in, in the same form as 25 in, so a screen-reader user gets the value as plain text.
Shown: 5 in
